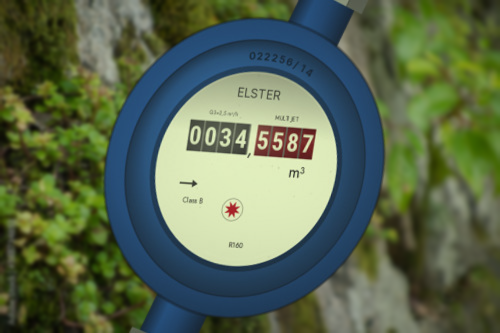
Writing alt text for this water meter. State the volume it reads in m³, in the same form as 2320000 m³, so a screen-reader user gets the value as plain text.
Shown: 34.5587 m³
